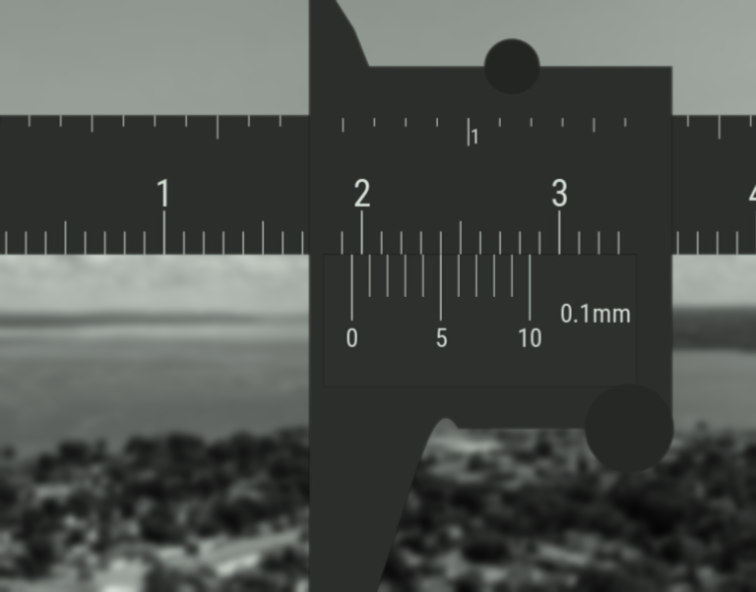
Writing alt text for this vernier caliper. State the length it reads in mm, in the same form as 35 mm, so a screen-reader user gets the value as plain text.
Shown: 19.5 mm
